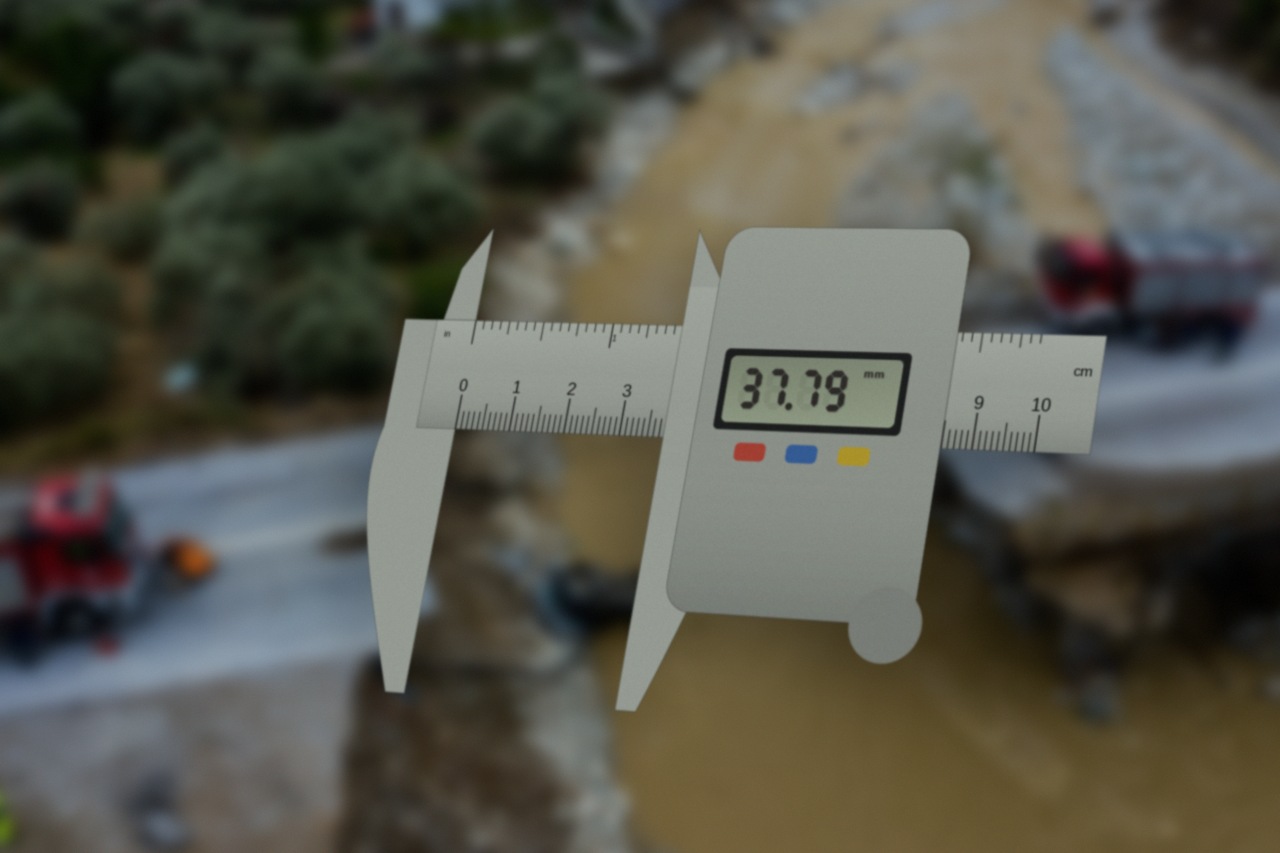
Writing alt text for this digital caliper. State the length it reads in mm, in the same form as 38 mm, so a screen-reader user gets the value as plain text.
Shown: 37.79 mm
